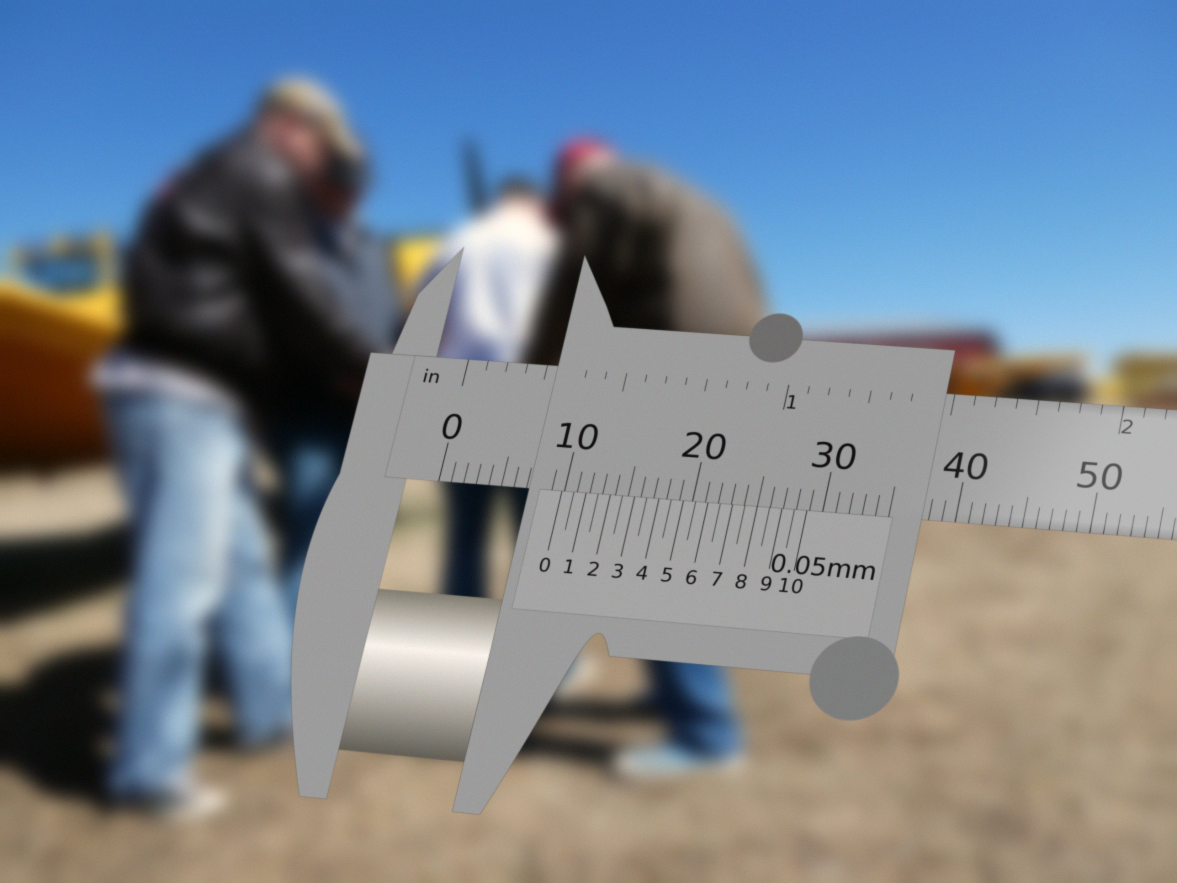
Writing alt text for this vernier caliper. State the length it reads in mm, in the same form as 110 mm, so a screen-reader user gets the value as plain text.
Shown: 9.8 mm
